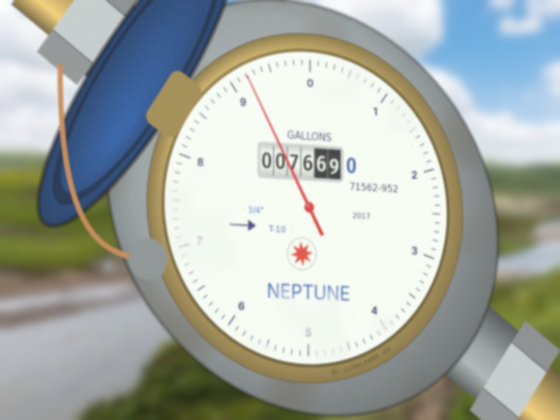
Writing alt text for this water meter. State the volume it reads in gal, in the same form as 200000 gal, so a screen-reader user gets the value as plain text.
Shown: 76689.2 gal
